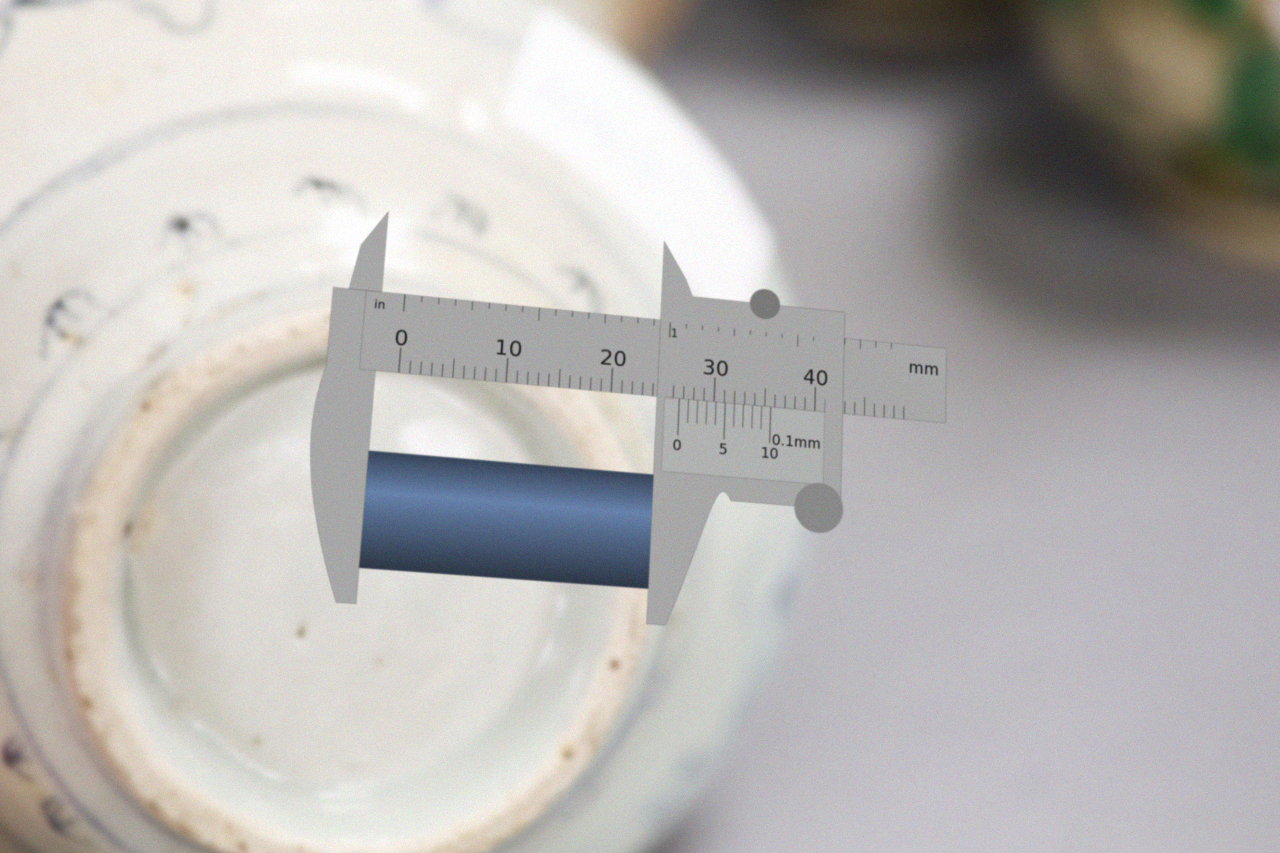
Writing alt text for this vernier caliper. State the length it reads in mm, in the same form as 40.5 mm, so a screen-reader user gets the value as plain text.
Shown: 26.6 mm
